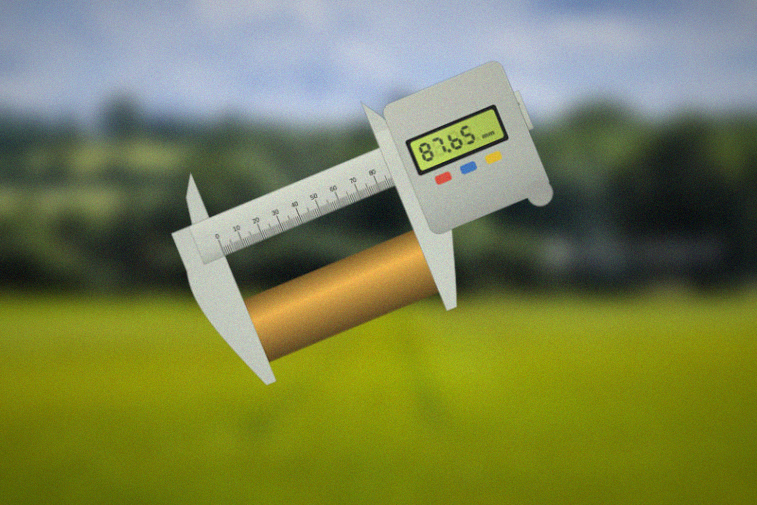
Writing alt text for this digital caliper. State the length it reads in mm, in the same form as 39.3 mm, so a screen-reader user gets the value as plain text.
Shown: 87.65 mm
